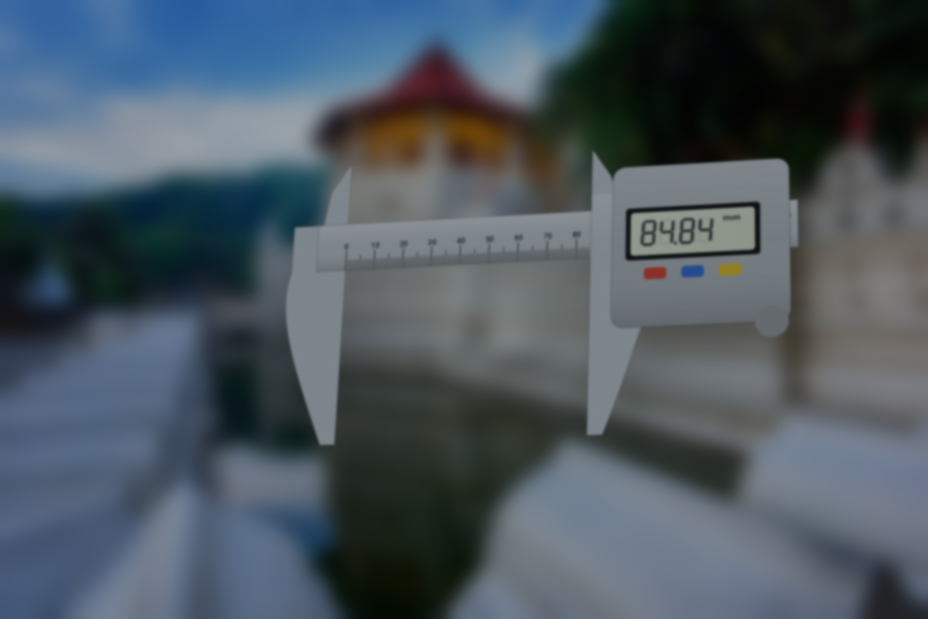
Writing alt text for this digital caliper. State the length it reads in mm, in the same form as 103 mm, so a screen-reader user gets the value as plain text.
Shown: 84.84 mm
